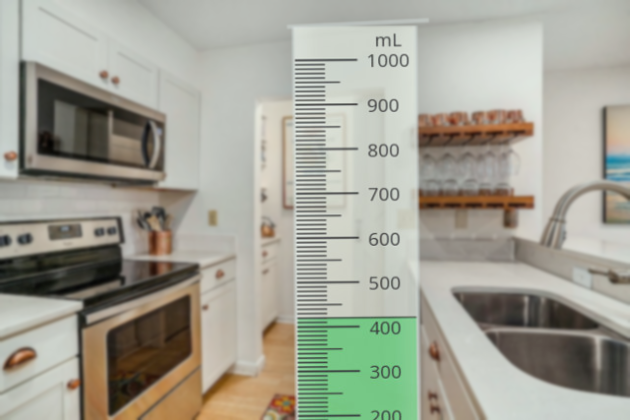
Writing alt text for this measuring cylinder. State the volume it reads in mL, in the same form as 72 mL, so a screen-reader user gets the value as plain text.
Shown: 420 mL
